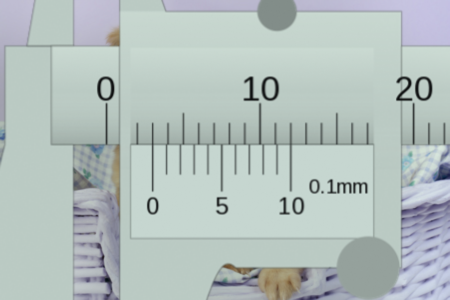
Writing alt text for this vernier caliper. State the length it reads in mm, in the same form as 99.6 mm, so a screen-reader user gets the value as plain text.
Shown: 3.0 mm
